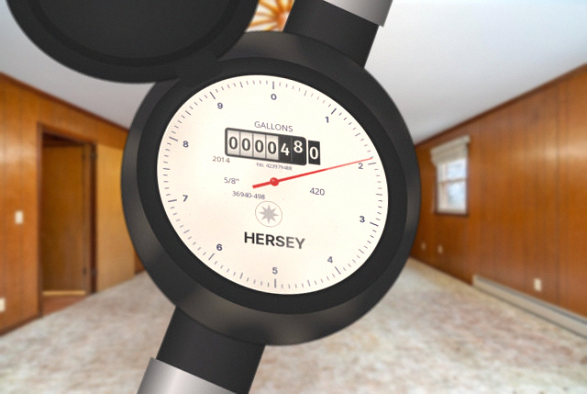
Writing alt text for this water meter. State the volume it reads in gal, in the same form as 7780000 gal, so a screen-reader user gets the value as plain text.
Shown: 481.9 gal
